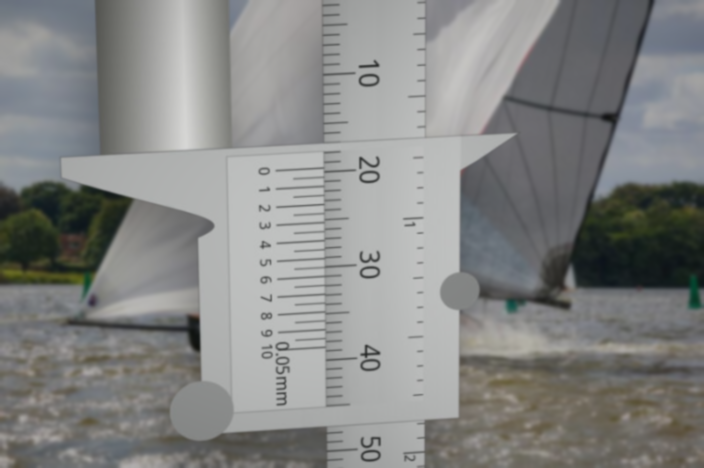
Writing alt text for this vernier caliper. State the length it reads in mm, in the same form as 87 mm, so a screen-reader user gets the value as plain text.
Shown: 19.6 mm
